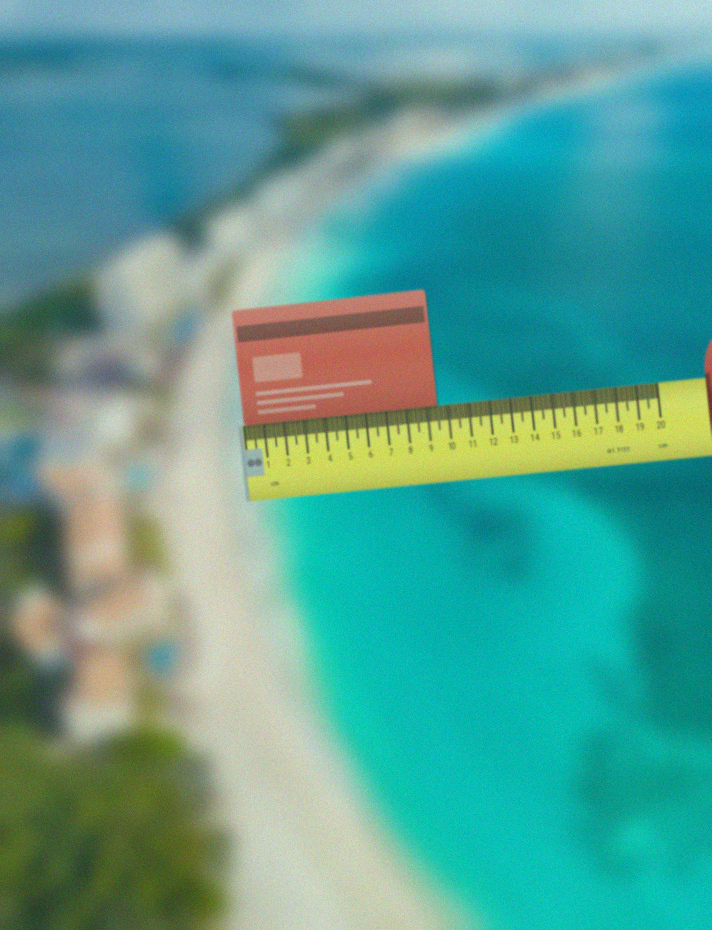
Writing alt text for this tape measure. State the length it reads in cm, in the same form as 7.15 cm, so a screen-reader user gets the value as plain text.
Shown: 9.5 cm
